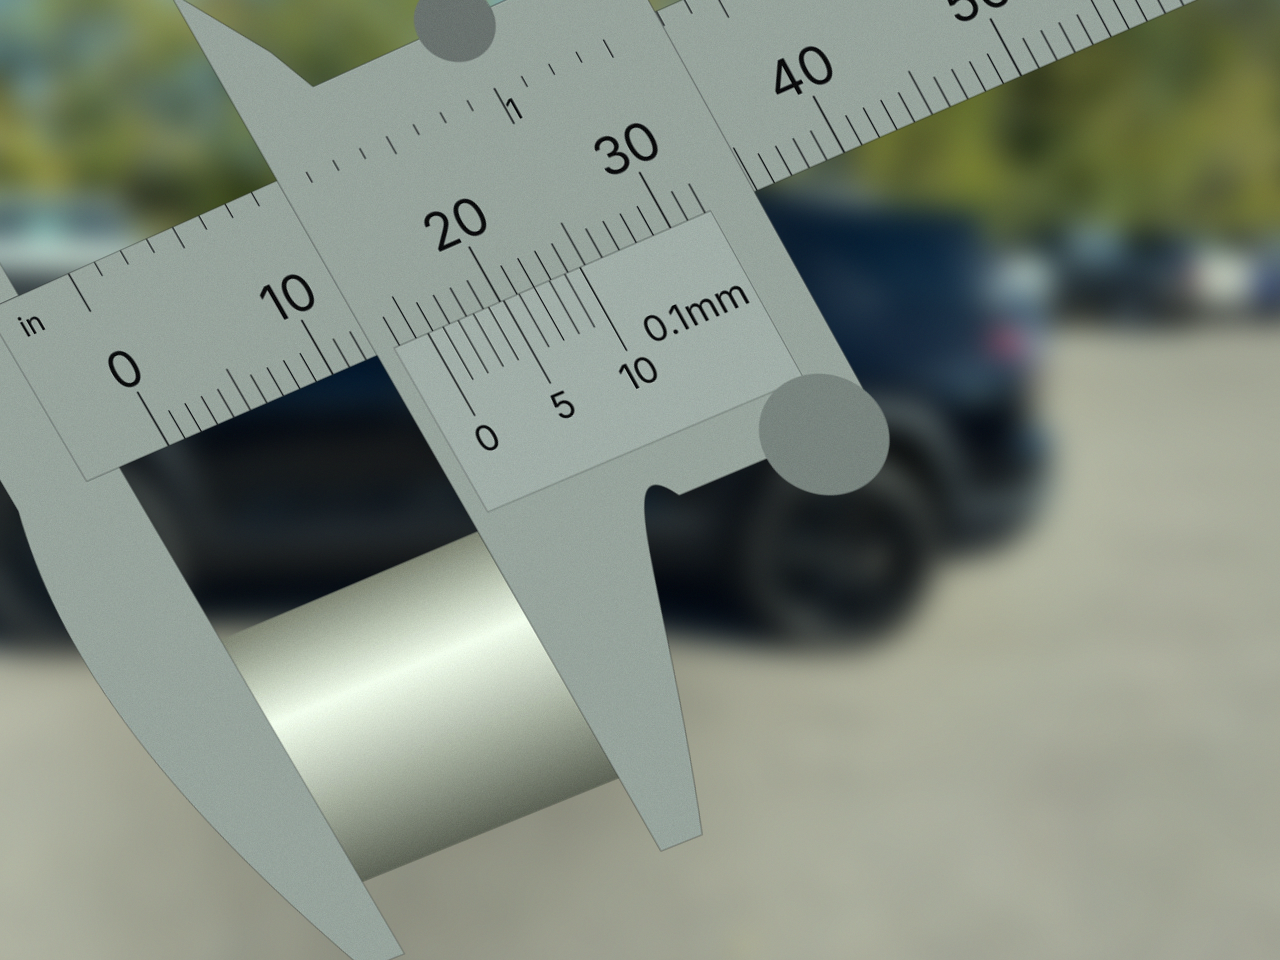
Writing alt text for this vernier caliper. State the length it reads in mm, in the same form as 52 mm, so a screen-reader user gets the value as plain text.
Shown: 15.7 mm
